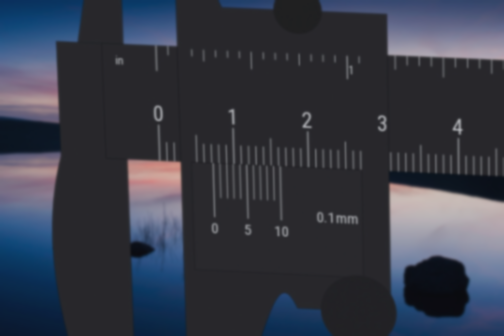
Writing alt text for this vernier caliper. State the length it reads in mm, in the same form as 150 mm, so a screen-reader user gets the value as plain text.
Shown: 7.2 mm
